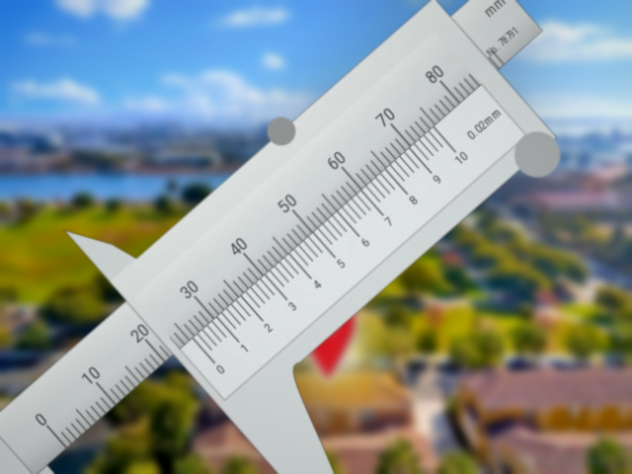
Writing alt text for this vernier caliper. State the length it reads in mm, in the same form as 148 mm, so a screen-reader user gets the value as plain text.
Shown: 25.6 mm
